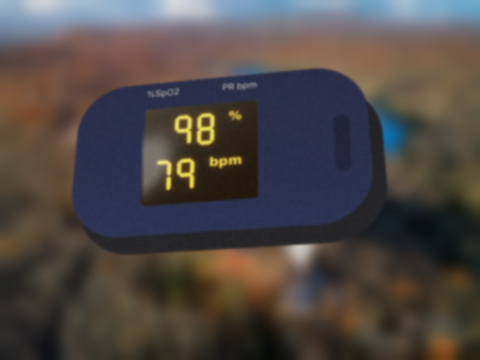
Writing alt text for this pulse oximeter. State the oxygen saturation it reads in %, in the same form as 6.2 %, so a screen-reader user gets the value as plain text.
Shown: 98 %
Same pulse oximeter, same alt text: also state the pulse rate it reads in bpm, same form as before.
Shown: 79 bpm
